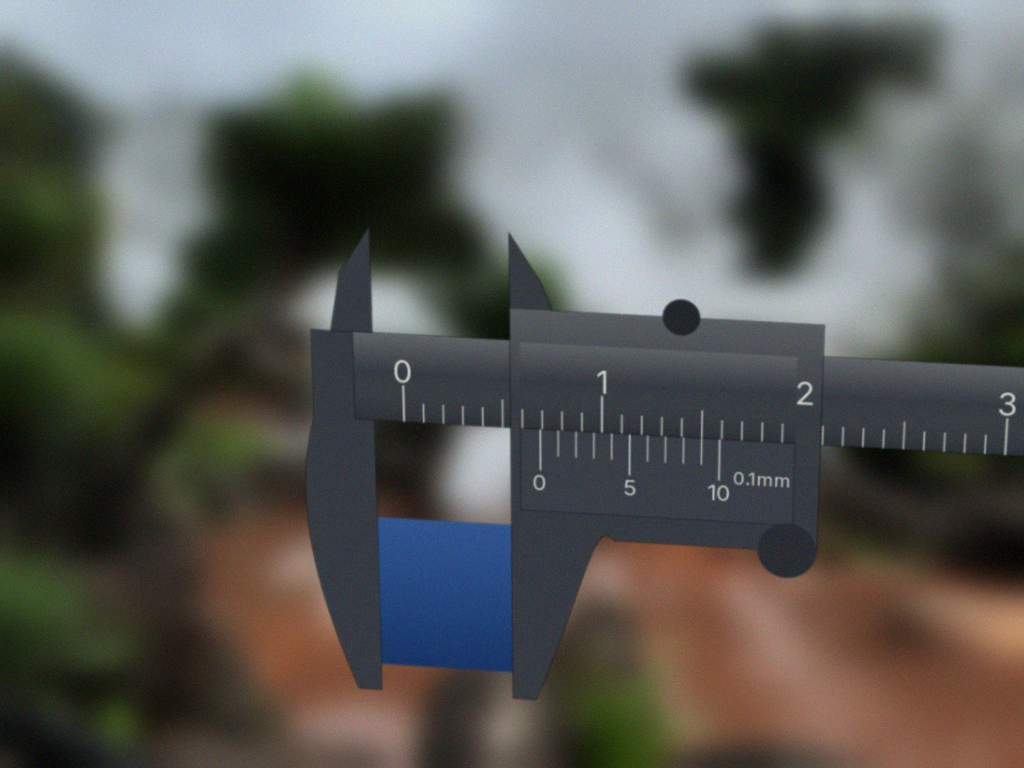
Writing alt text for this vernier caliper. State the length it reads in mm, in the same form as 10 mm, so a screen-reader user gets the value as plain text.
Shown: 6.9 mm
